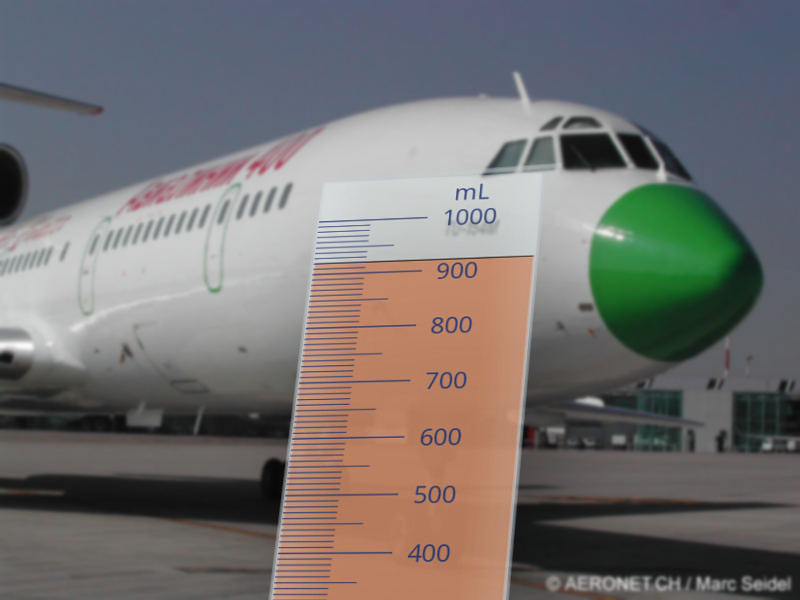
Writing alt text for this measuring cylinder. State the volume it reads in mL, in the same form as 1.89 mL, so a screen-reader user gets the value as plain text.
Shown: 920 mL
